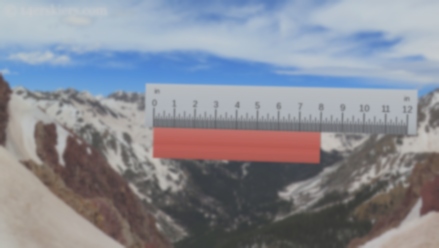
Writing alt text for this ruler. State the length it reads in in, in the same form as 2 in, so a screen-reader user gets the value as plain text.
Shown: 8 in
